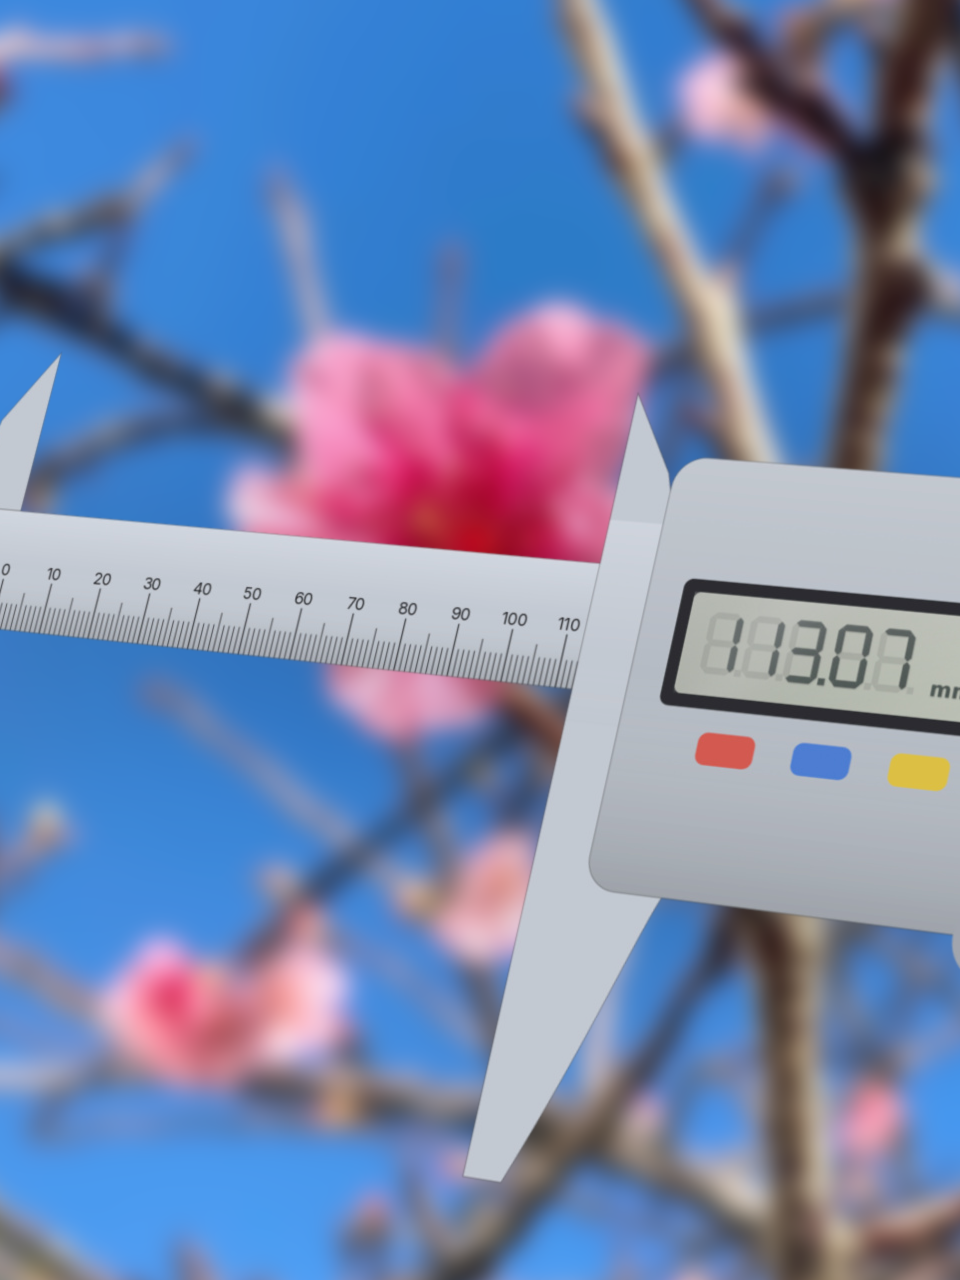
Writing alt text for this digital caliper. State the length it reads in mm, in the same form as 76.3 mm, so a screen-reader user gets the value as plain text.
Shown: 113.07 mm
